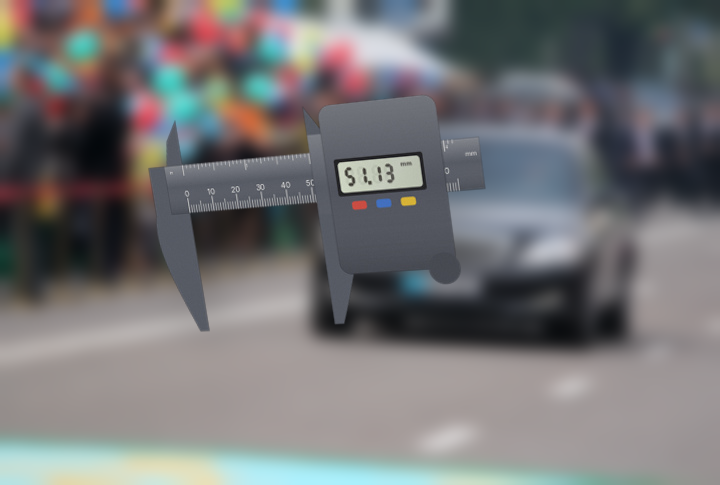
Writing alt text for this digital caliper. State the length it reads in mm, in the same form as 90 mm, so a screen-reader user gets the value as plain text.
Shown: 51.13 mm
